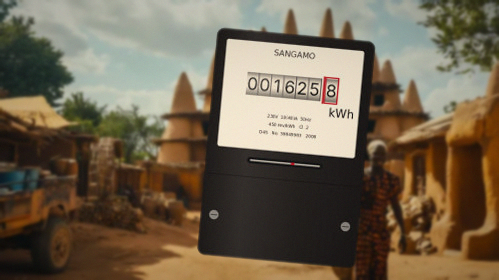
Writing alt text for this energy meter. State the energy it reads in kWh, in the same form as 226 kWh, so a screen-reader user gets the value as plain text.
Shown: 1625.8 kWh
